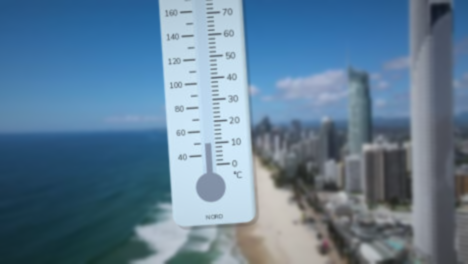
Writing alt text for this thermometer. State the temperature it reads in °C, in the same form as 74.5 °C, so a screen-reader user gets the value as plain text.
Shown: 10 °C
